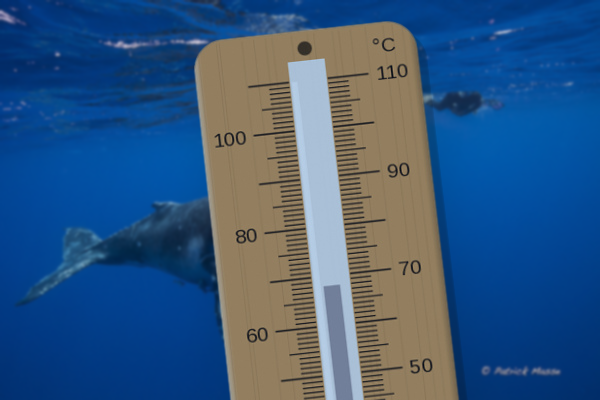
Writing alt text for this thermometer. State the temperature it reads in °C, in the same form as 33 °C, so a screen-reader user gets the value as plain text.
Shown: 68 °C
